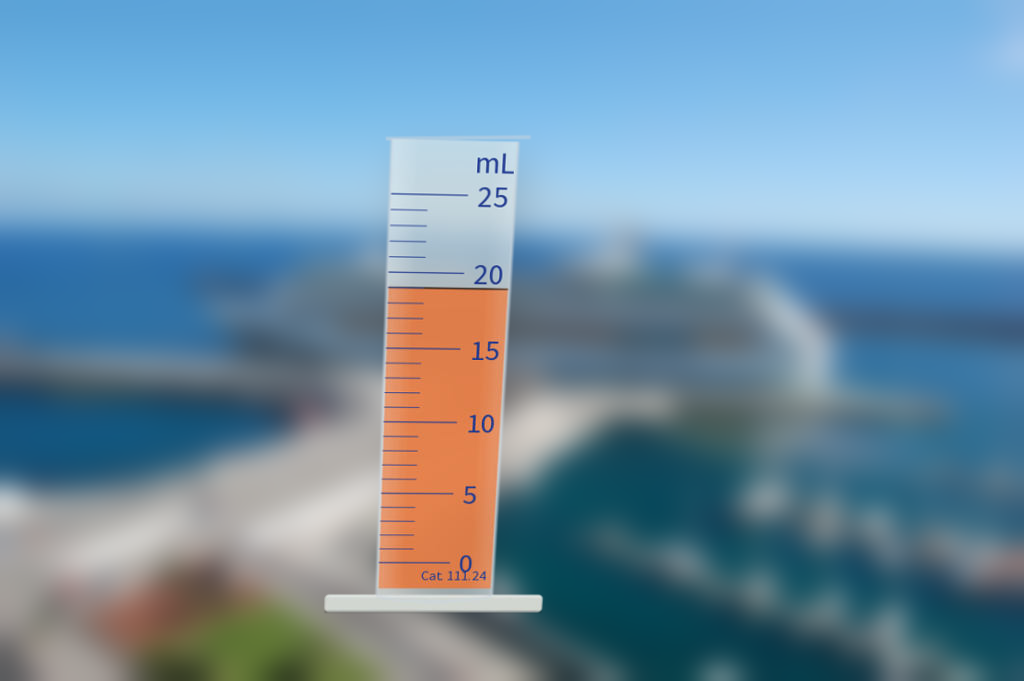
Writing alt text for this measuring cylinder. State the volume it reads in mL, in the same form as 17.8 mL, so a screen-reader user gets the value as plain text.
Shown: 19 mL
